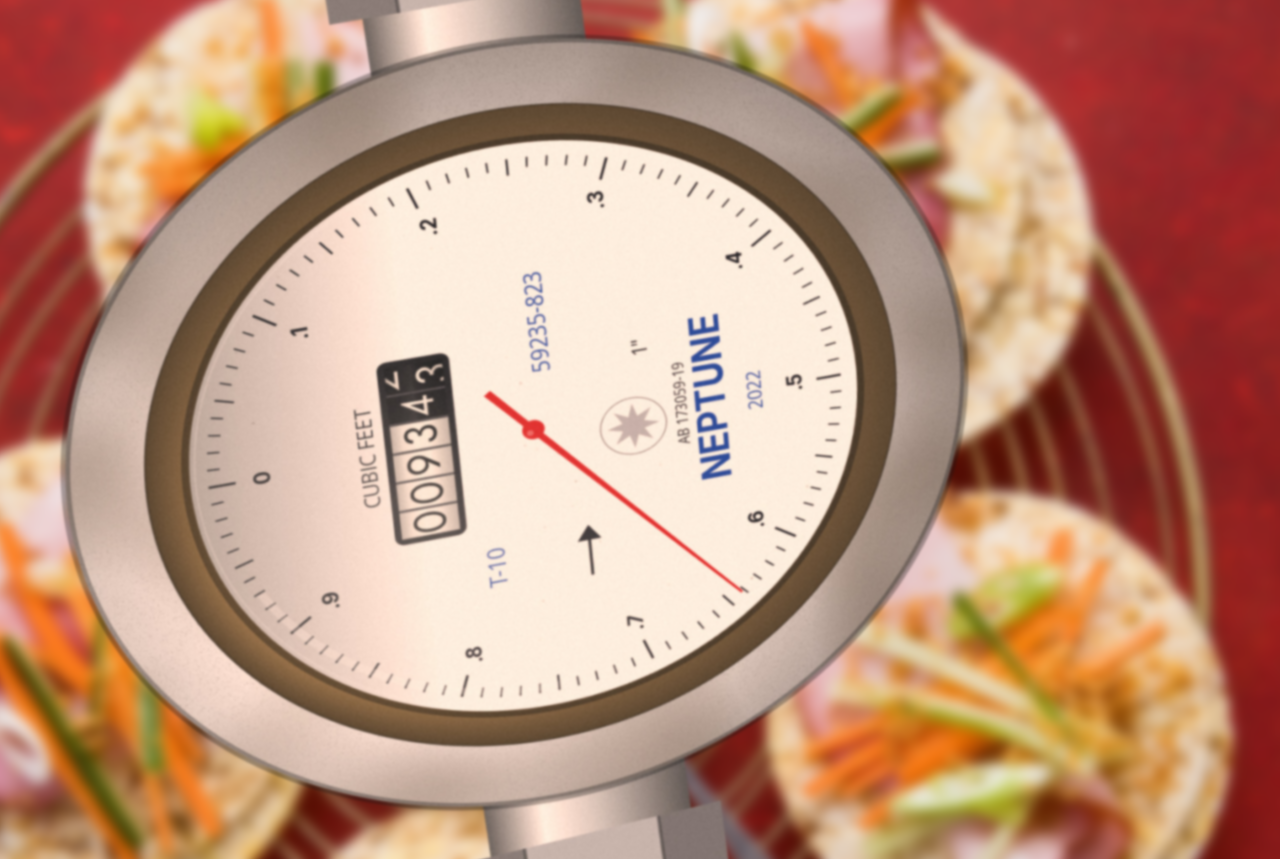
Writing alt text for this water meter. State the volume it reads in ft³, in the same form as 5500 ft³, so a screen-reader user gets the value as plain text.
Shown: 9342.64 ft³
